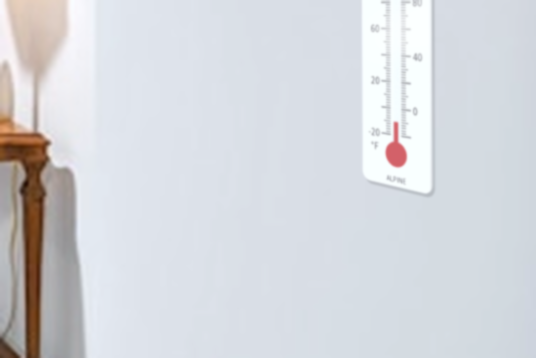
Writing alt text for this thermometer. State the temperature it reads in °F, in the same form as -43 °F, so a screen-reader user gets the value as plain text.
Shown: -10 °F
